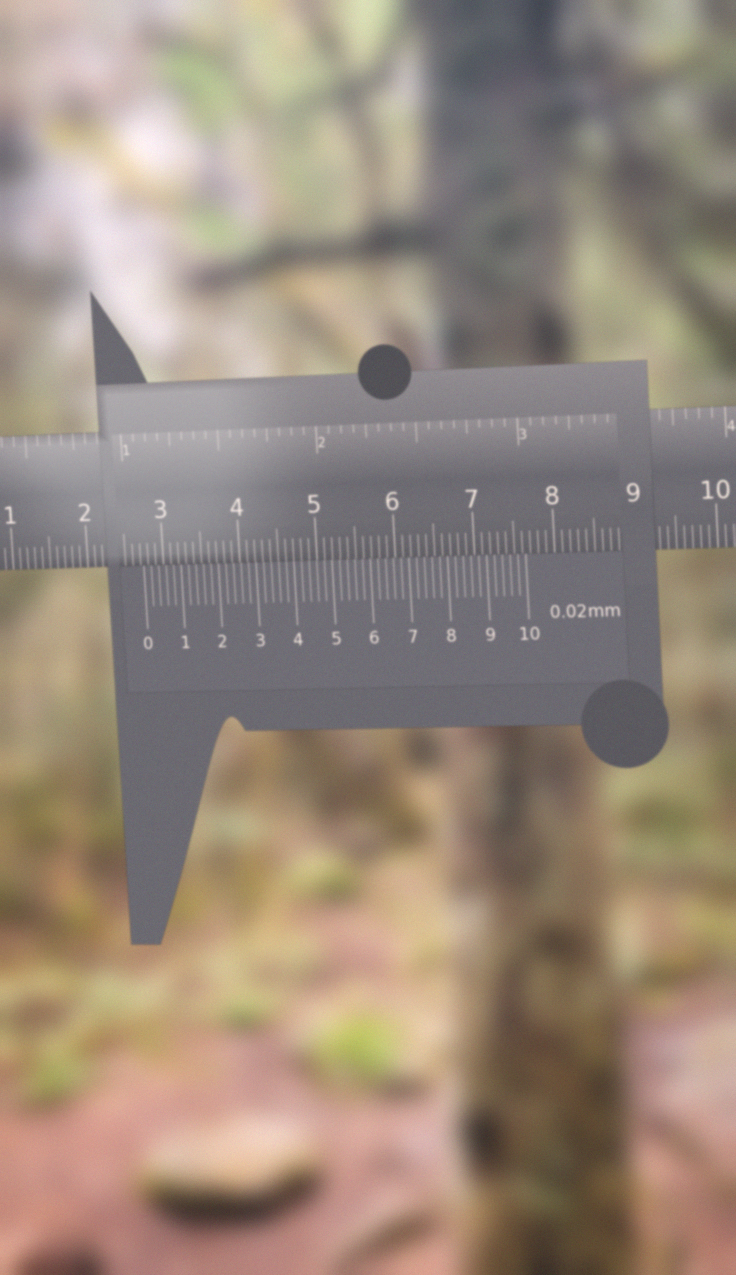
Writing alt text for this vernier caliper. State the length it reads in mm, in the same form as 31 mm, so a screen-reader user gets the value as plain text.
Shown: 27.4 mm
